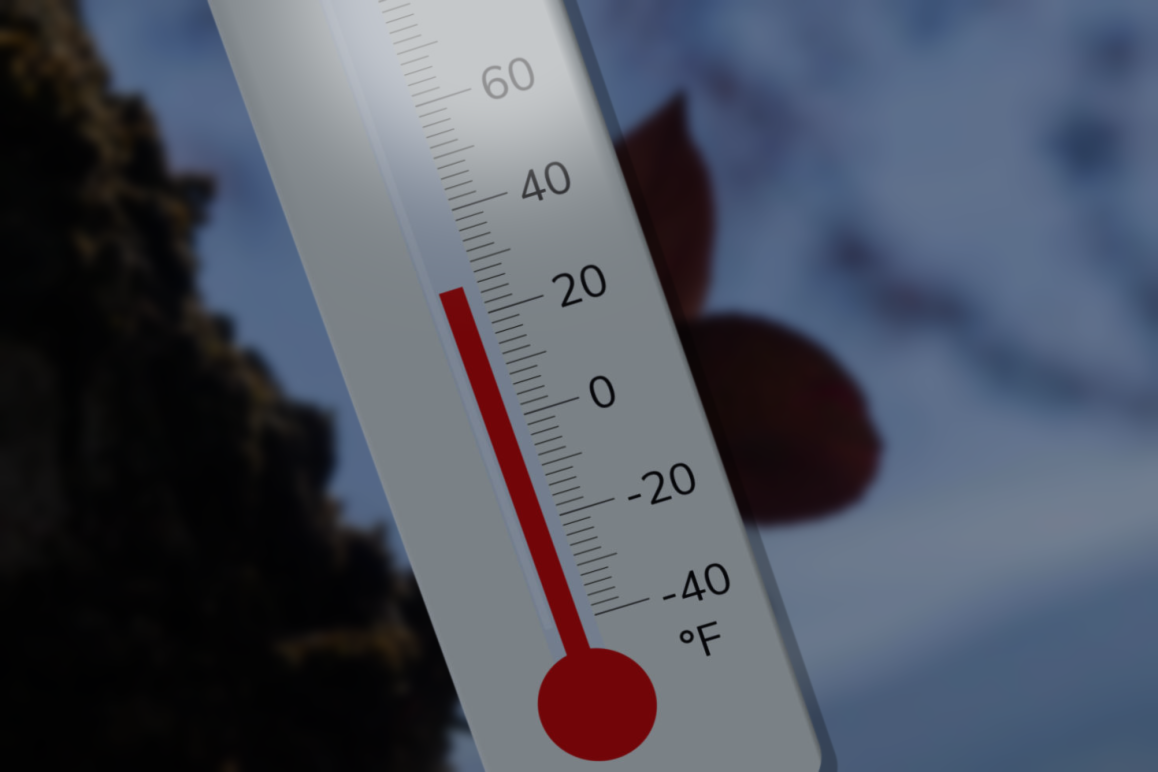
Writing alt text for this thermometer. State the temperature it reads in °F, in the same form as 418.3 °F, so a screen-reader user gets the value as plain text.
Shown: 26 °F
